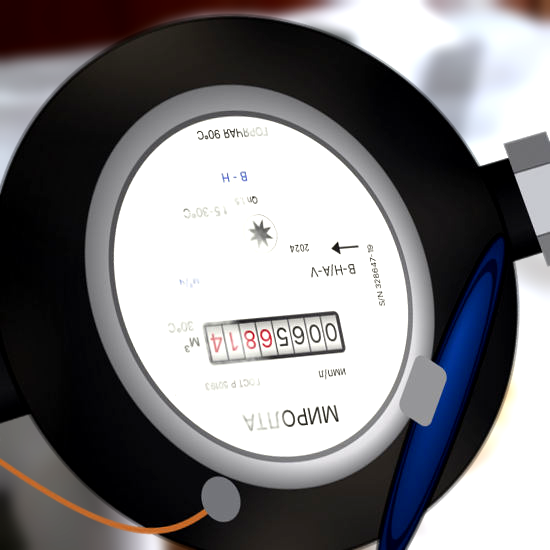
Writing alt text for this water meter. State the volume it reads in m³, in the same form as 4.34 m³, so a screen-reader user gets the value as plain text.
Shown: 65.6814 m³
